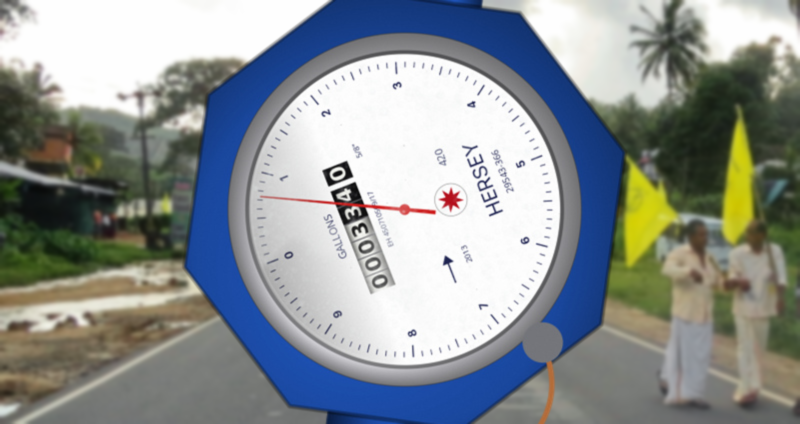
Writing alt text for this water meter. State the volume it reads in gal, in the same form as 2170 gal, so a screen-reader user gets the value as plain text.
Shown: 3340.7 gal
